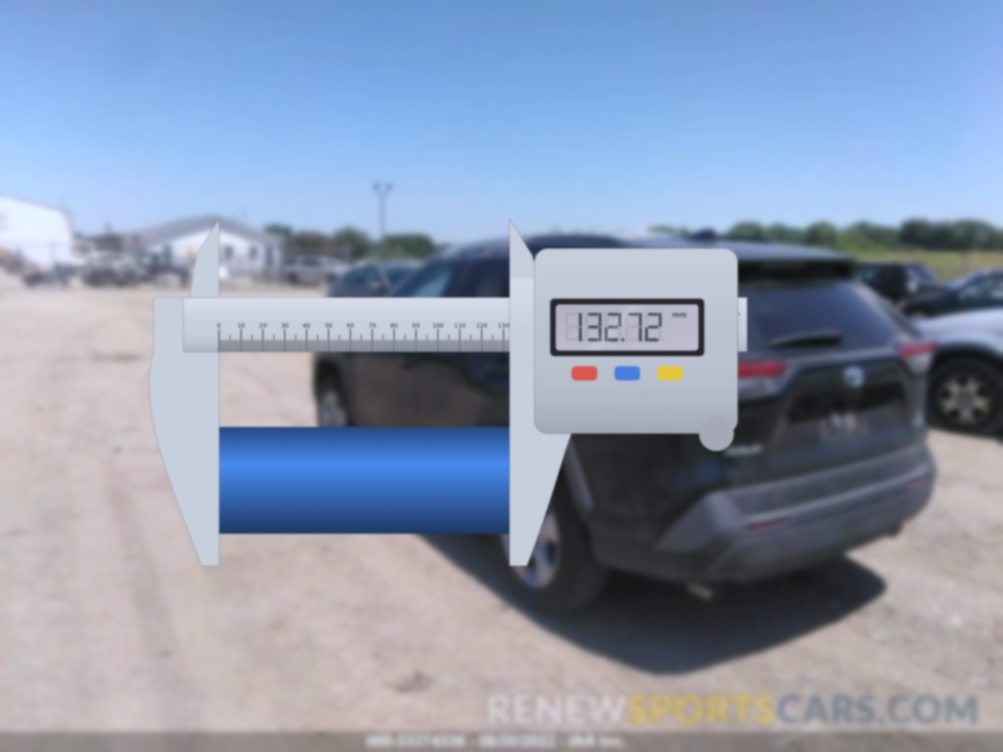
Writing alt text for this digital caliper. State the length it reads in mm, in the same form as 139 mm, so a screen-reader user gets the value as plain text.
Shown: 132.72 mm
